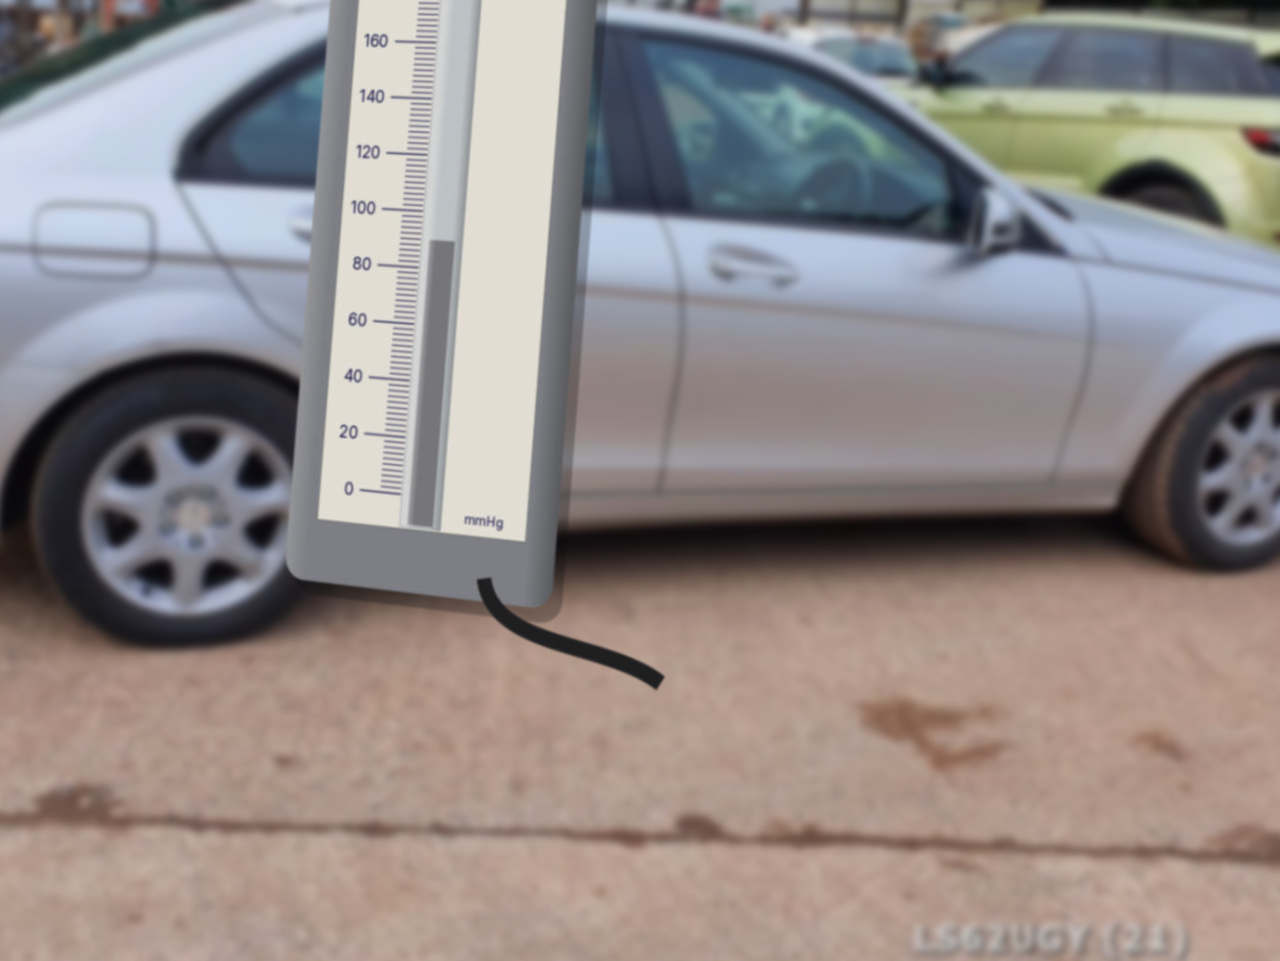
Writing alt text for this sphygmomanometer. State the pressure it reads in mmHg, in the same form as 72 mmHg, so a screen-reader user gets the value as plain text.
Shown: 90 mmHg
